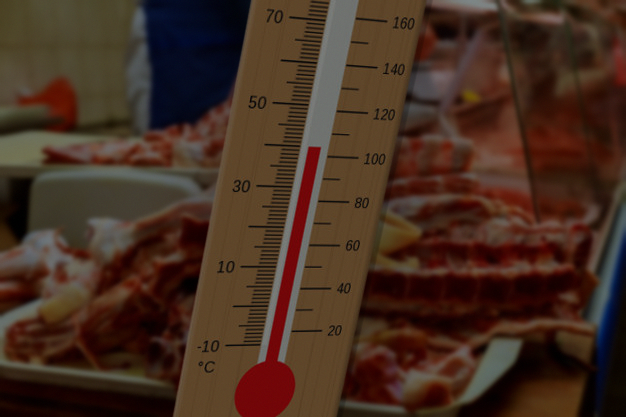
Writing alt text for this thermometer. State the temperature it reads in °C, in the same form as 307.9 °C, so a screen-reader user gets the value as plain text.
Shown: 40 °C
